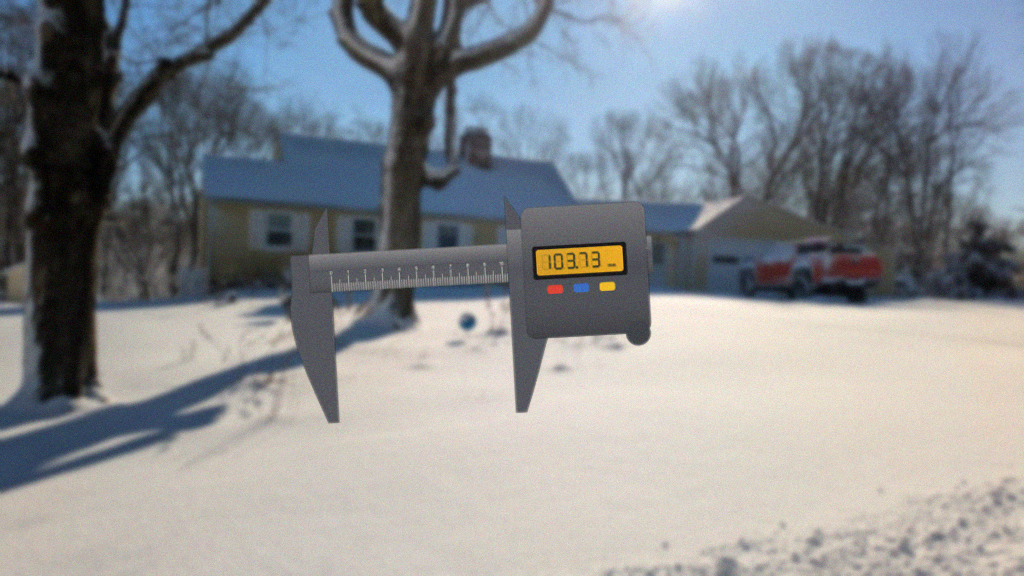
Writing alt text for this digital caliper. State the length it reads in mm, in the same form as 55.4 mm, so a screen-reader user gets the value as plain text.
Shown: 103.73 mm
